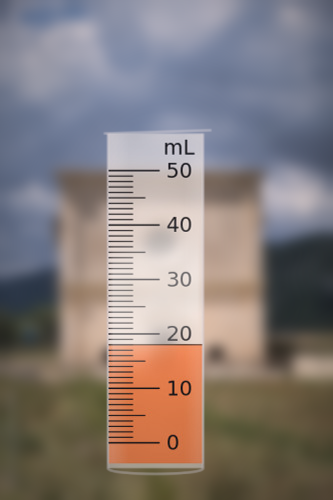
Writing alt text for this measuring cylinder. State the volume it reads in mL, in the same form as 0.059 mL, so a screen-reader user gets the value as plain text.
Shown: 18 mL
